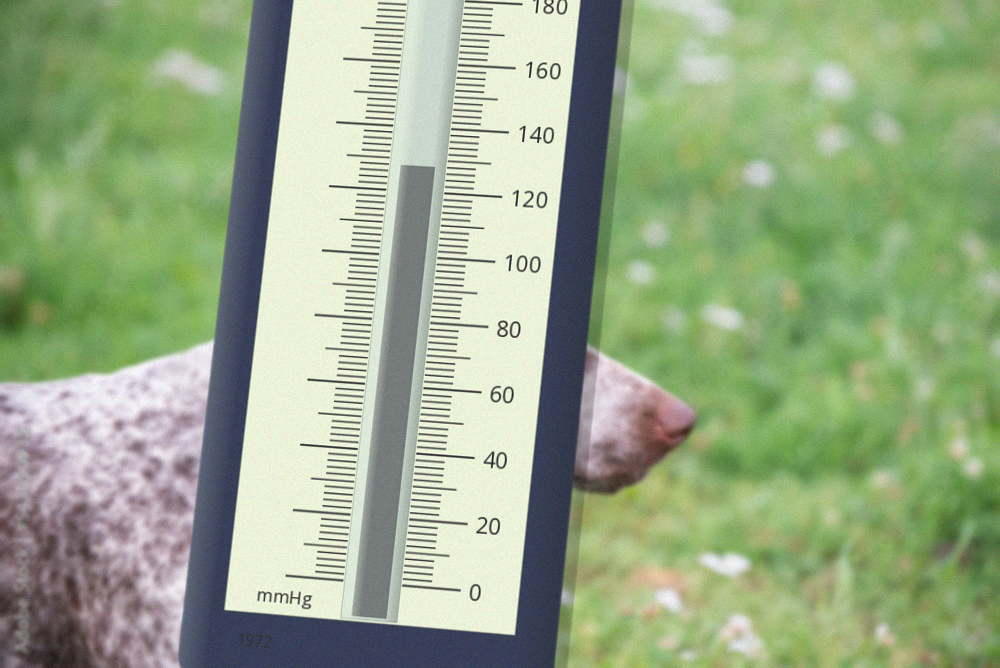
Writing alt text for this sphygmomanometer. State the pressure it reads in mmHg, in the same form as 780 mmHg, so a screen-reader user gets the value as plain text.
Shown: 128 mmHg
